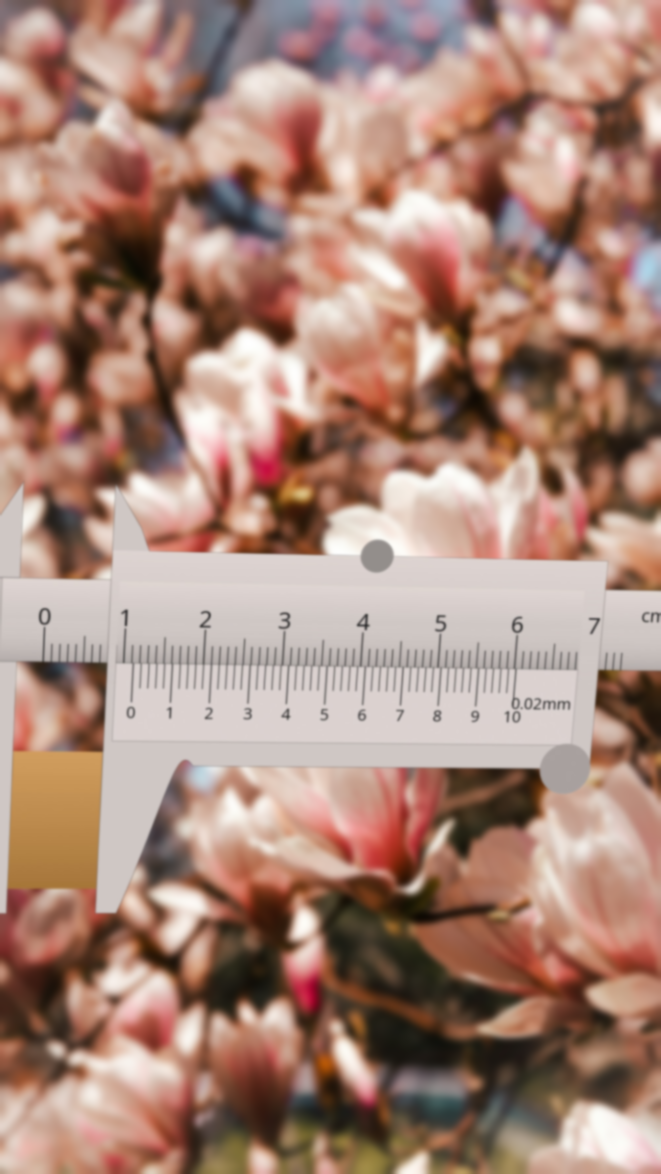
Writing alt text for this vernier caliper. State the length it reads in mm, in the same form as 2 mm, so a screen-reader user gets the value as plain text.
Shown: 11.2 mm
